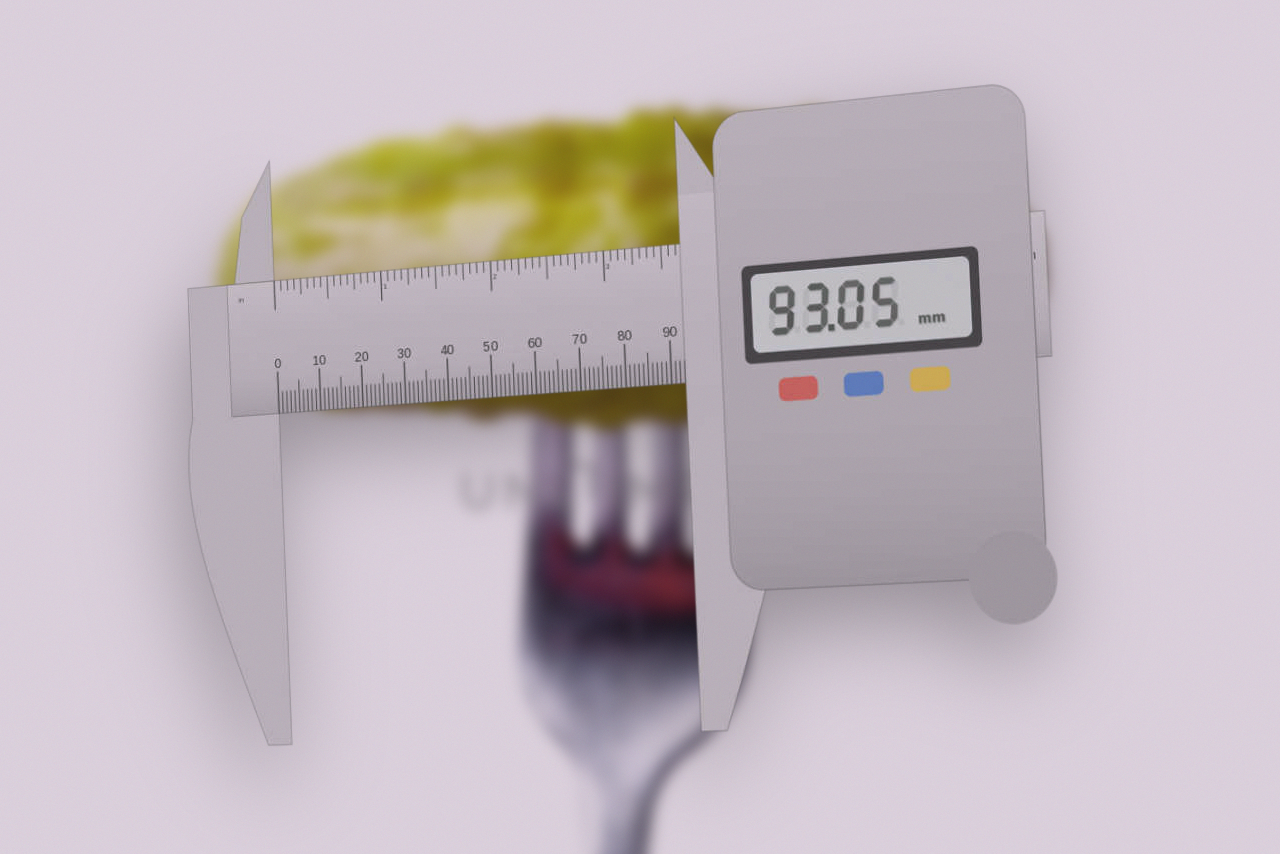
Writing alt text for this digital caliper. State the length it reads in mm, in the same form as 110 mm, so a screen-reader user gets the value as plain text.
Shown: 93.05 mm
